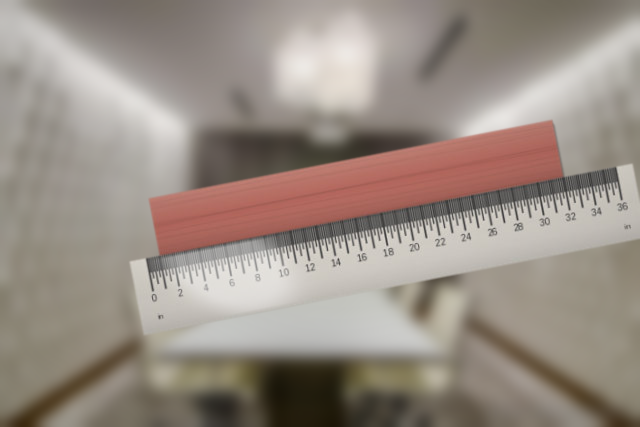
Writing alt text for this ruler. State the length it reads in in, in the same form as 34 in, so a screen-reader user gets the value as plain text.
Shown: 31 in
